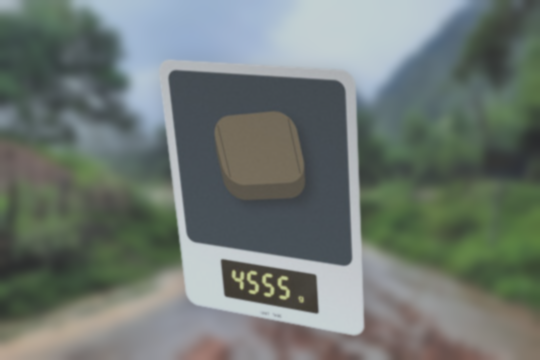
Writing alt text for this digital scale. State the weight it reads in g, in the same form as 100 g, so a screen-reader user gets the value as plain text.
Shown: 4555 g
